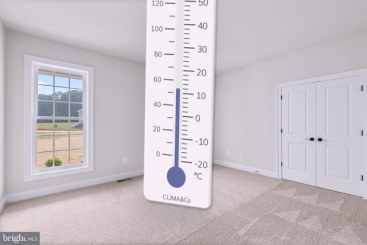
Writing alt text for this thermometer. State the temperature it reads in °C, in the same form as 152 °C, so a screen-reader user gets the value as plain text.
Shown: 12 °C
